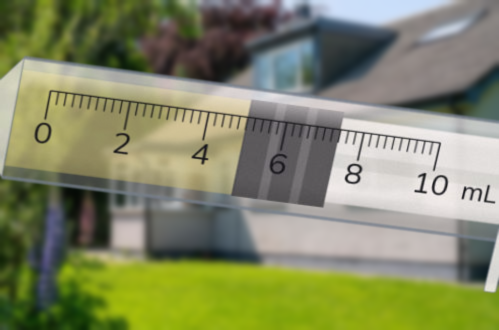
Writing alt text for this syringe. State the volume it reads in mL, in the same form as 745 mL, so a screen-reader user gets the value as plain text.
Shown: 5 mL
